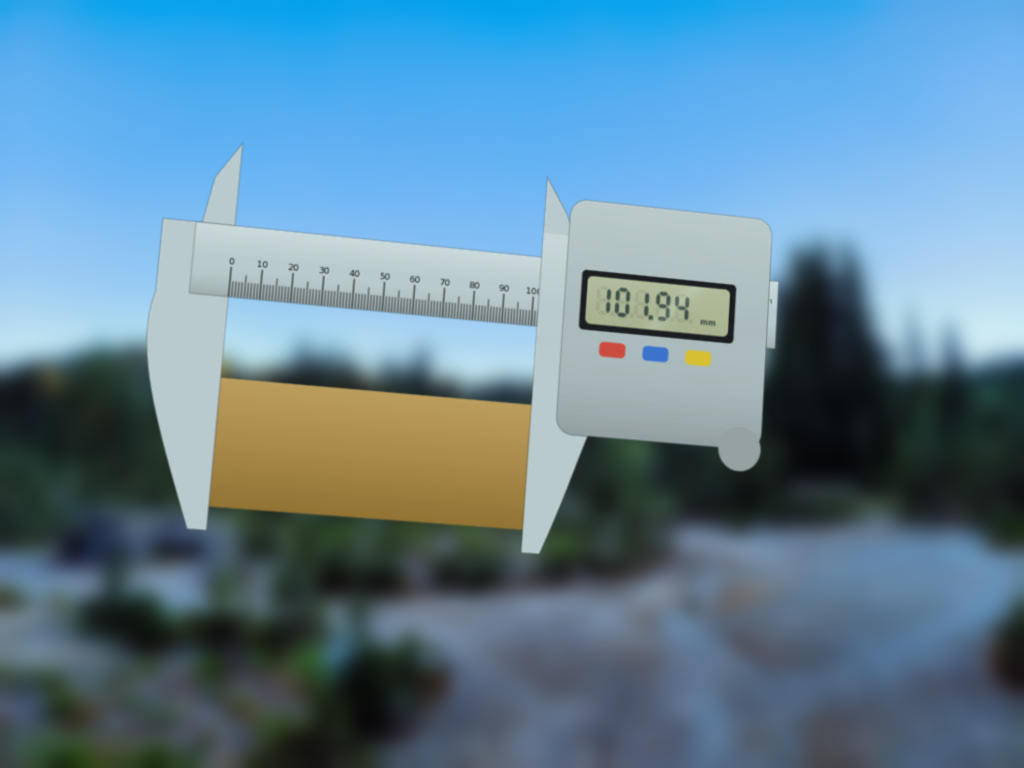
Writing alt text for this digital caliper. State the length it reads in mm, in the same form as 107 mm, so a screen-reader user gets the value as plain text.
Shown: 101.94 mm
